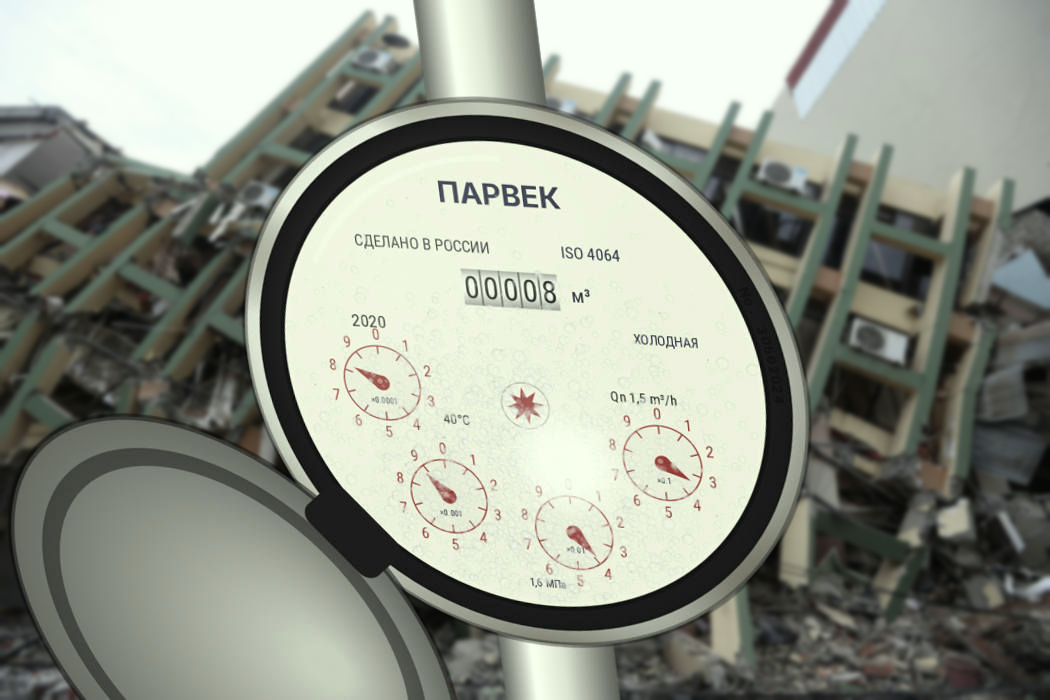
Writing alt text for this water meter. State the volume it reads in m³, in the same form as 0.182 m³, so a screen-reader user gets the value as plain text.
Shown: 8.3388 m³
